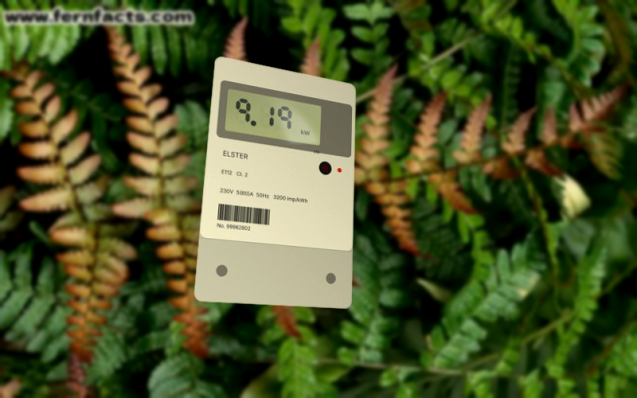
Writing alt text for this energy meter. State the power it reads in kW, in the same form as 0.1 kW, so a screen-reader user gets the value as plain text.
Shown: 9.19 kW
